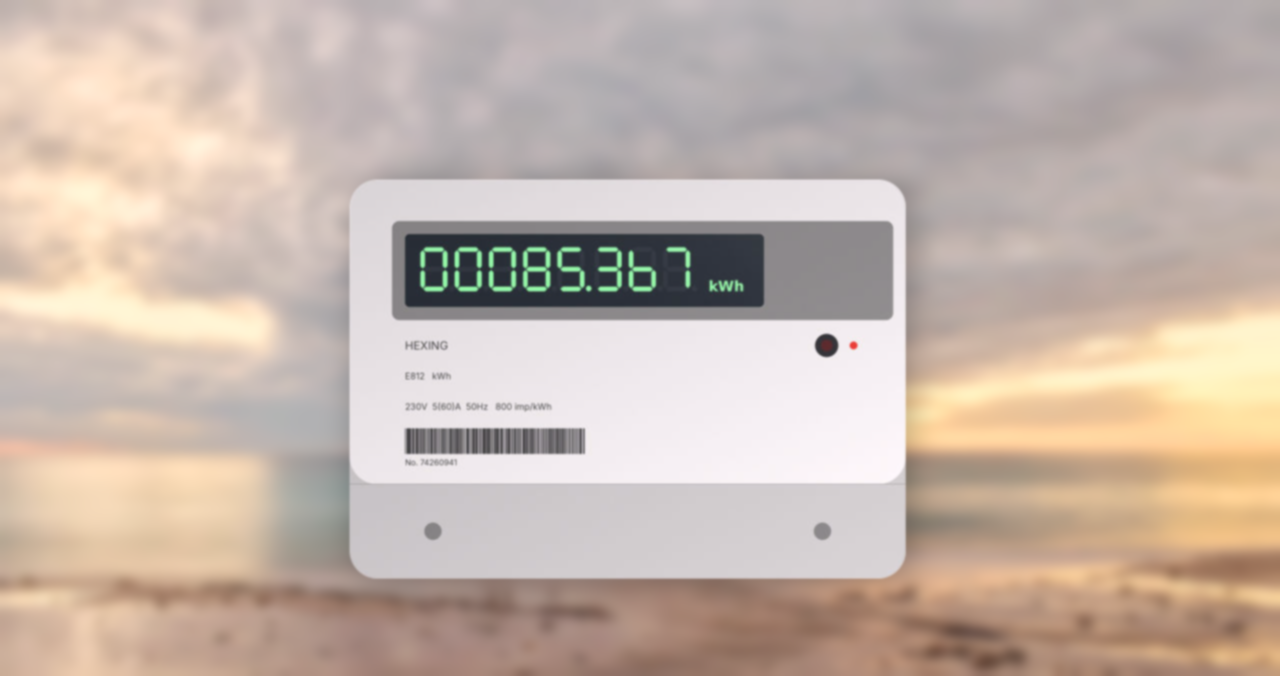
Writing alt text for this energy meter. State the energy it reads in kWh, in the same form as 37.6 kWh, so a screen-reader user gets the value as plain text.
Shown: 85.367 kWh
